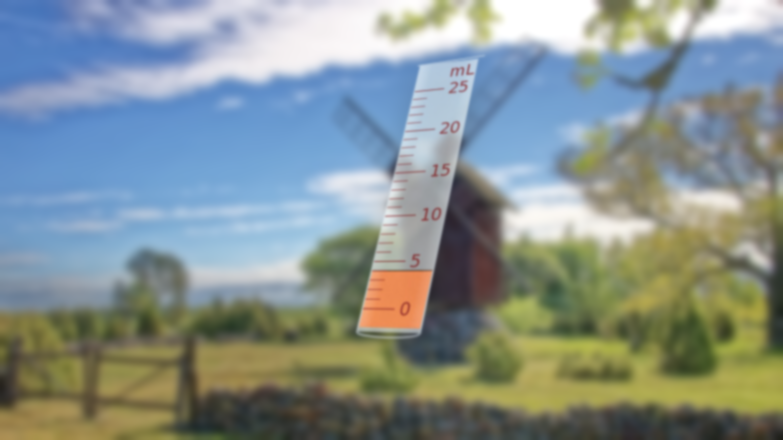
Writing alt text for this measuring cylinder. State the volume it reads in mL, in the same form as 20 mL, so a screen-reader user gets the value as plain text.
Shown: 4 mL
